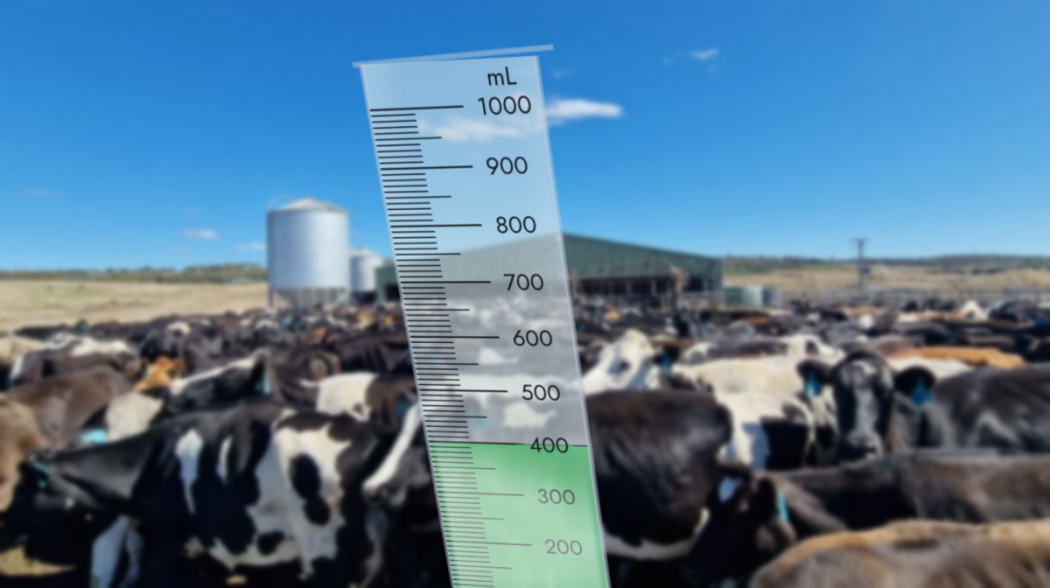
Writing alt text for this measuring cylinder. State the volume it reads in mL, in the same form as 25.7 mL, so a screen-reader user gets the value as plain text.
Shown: 400 mL
